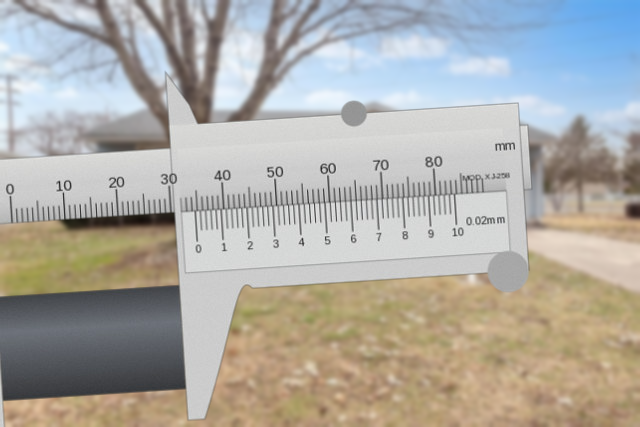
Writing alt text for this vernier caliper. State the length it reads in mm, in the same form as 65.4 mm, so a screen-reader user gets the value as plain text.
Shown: 34.6 mm
